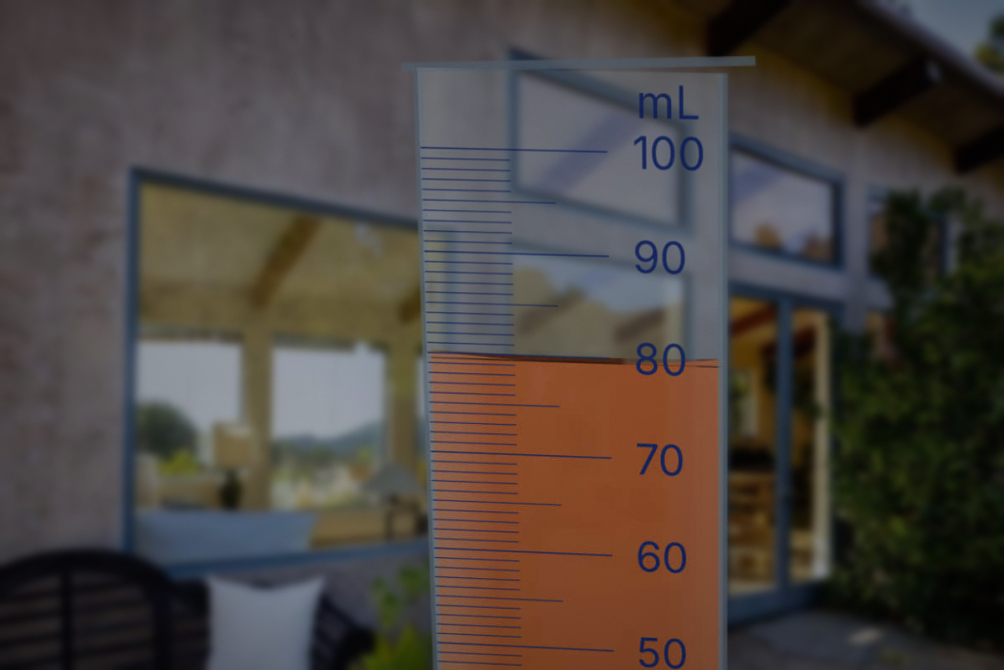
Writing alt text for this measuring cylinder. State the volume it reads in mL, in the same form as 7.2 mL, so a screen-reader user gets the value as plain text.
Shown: 79.5 mL
